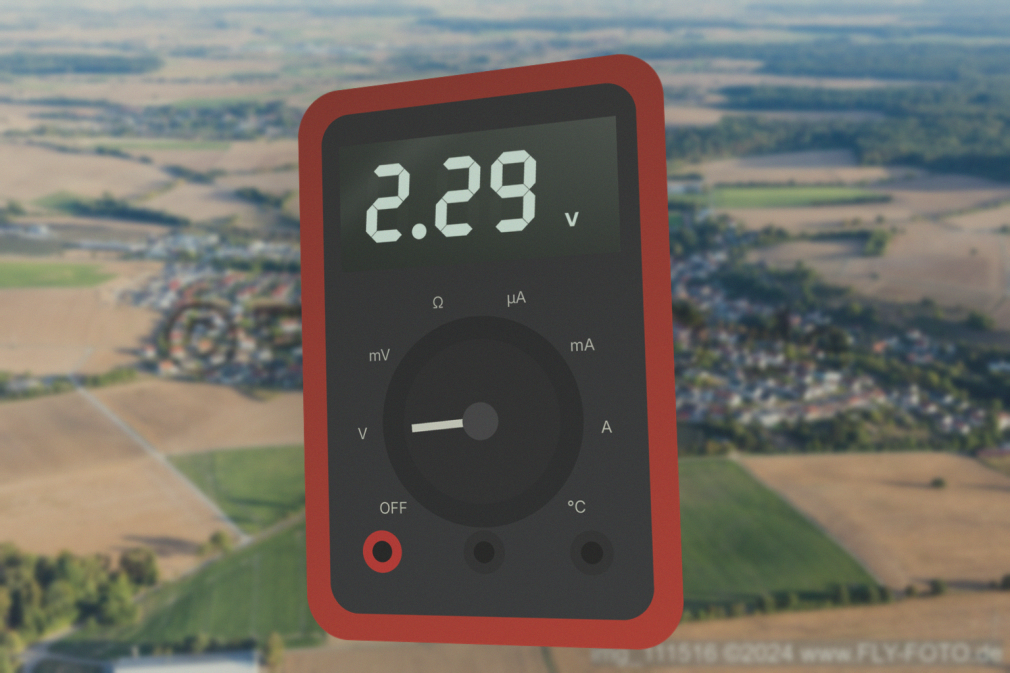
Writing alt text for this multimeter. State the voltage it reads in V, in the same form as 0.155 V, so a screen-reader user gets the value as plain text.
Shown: 2.29 V
